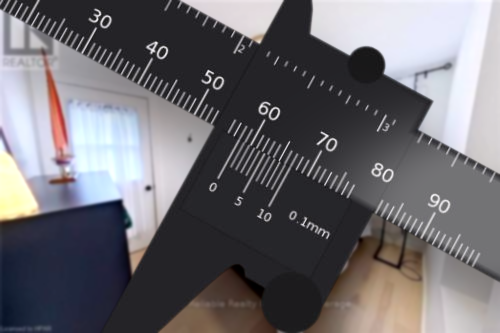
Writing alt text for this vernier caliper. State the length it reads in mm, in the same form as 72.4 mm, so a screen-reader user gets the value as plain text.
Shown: 58.0 mm
